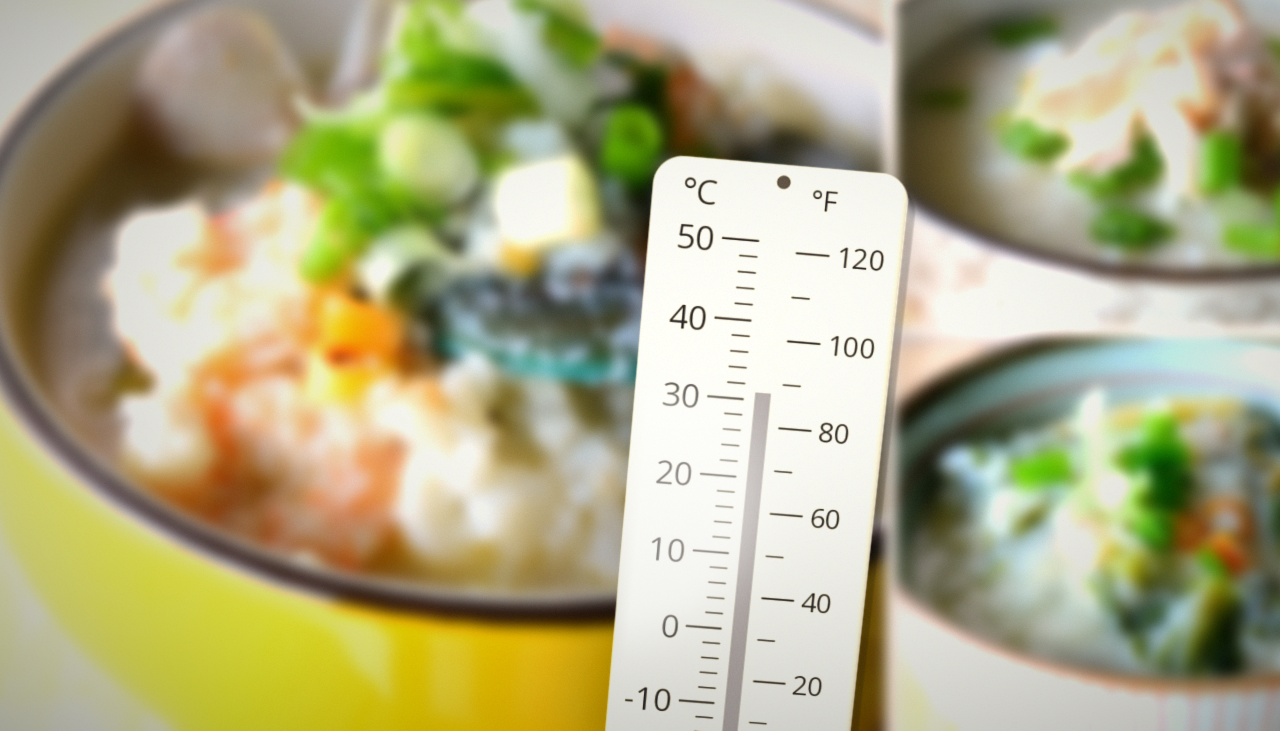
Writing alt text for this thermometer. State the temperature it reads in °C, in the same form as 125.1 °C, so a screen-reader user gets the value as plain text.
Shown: 31 °C
